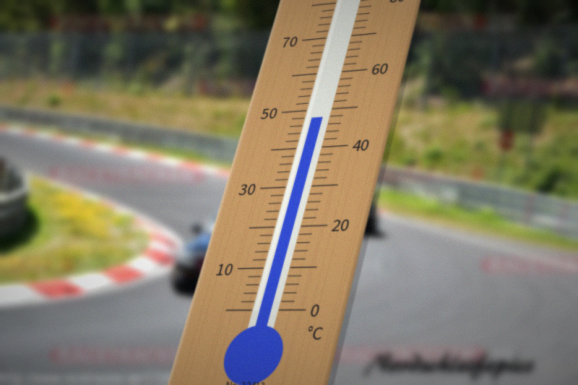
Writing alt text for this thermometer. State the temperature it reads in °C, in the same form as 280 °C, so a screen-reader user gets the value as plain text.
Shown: 48 °C
